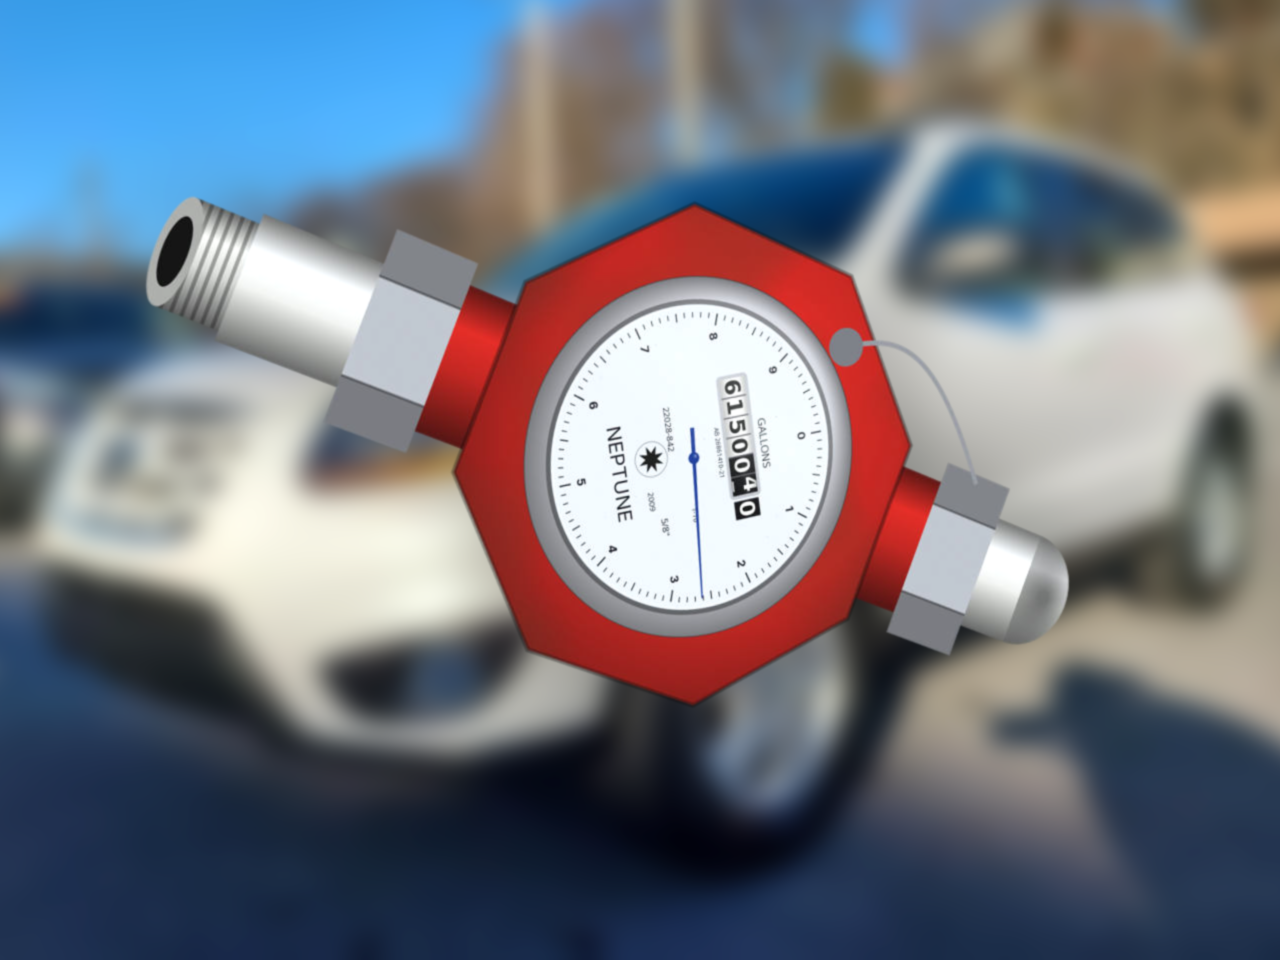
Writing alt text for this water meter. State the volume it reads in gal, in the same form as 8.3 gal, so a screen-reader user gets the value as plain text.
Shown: 6150042.6 gal
